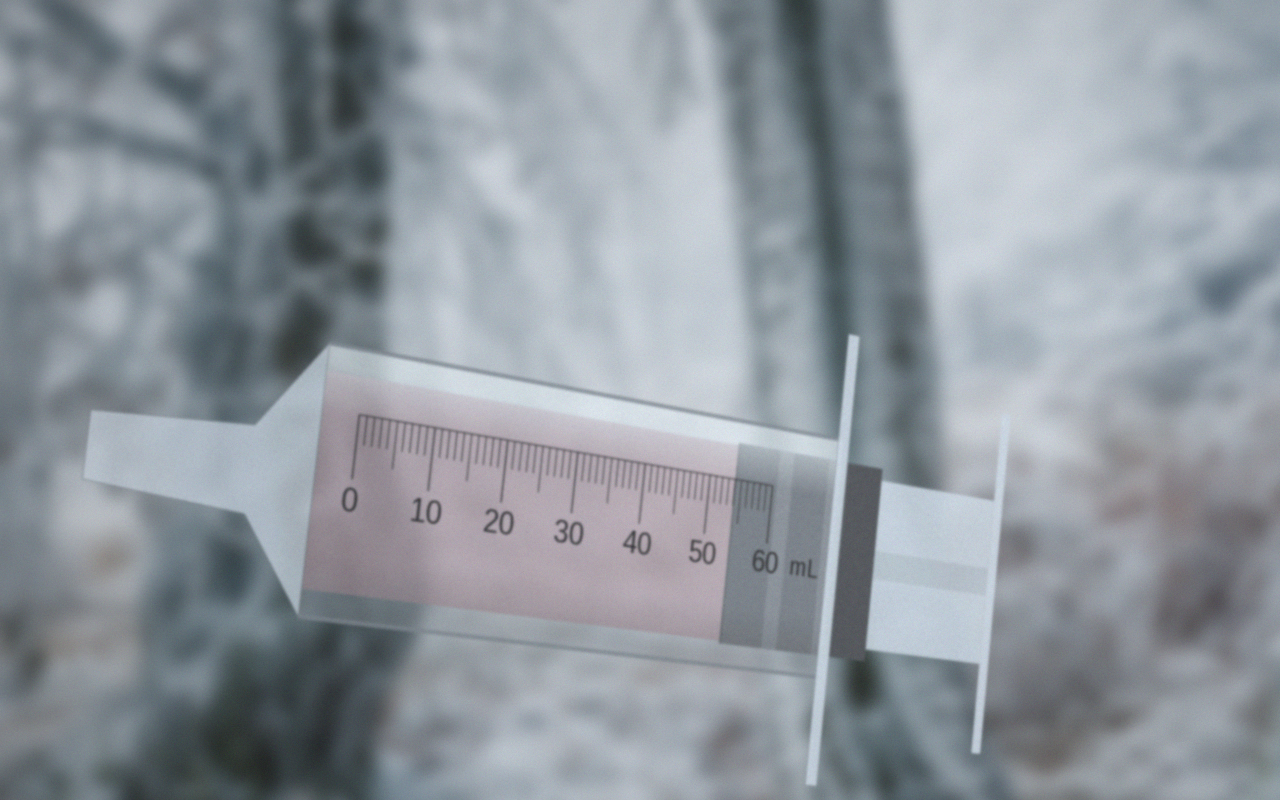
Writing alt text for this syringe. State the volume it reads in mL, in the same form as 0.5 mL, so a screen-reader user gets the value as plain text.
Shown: 54 mL
